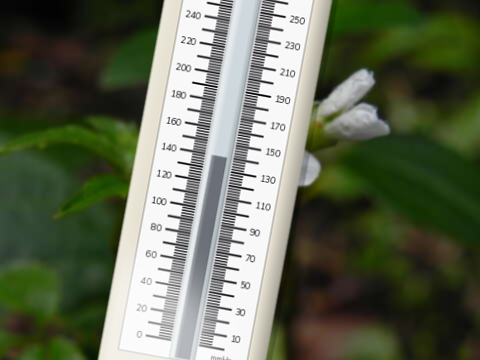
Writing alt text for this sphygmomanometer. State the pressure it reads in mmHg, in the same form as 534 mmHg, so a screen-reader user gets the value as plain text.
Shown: 140 mmHg
